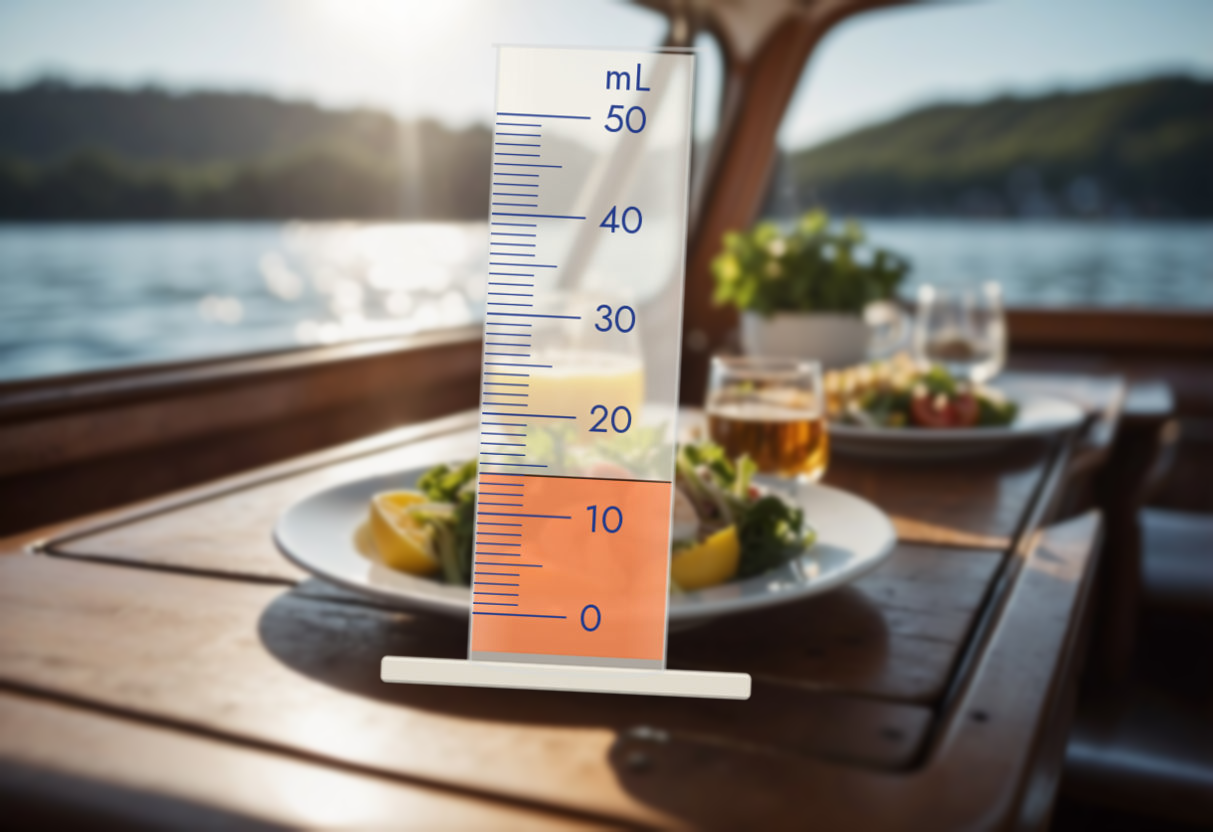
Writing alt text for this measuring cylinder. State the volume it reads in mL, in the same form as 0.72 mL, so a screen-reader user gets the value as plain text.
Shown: 14 mL
